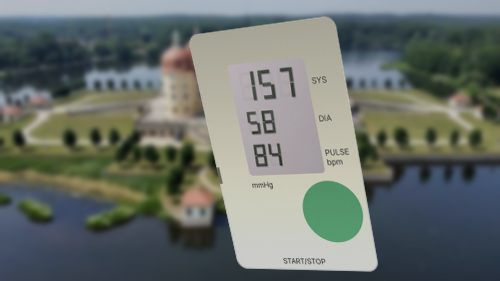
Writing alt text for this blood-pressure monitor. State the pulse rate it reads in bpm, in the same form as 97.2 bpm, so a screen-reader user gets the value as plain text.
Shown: 84 bpm
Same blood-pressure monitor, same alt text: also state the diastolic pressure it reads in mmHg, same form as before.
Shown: 58 mmHg
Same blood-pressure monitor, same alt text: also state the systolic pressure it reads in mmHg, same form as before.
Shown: 157 mmHg
